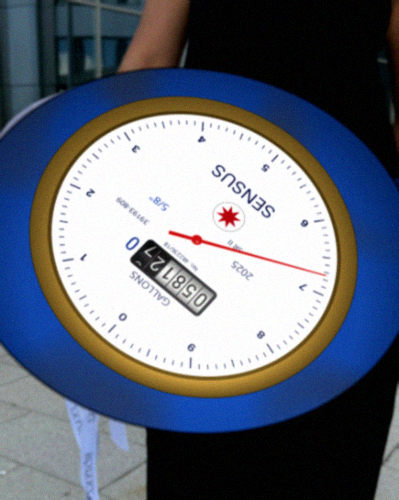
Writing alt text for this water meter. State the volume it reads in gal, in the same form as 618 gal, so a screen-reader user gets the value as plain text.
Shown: 581266.7 gal
